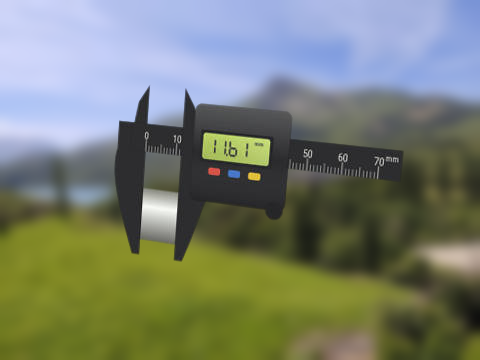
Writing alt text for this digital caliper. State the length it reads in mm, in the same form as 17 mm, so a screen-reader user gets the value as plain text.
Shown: 11.61 mm
